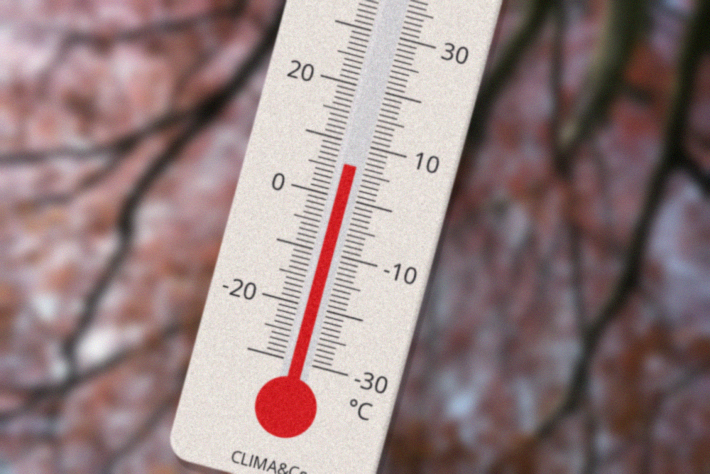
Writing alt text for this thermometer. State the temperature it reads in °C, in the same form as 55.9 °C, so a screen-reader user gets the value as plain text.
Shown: 6 °C
